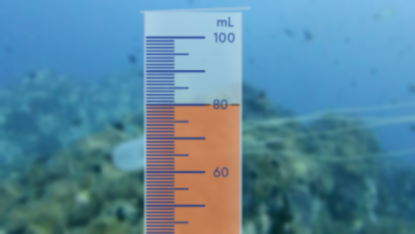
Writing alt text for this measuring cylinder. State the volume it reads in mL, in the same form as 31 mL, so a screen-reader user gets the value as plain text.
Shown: 80 mL
